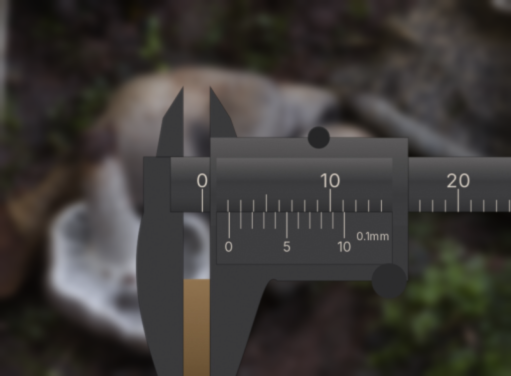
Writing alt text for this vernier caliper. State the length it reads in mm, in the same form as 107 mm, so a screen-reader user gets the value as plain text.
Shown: 2.1 mm
